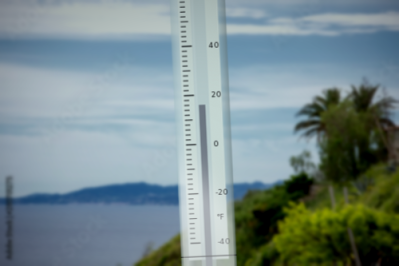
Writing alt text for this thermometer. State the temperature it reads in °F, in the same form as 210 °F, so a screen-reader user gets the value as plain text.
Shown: 16 °F
